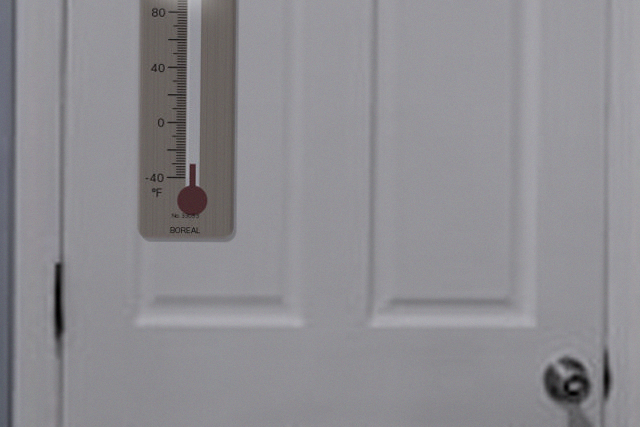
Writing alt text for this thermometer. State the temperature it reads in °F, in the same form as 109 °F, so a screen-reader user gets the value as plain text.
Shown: -30 °F
